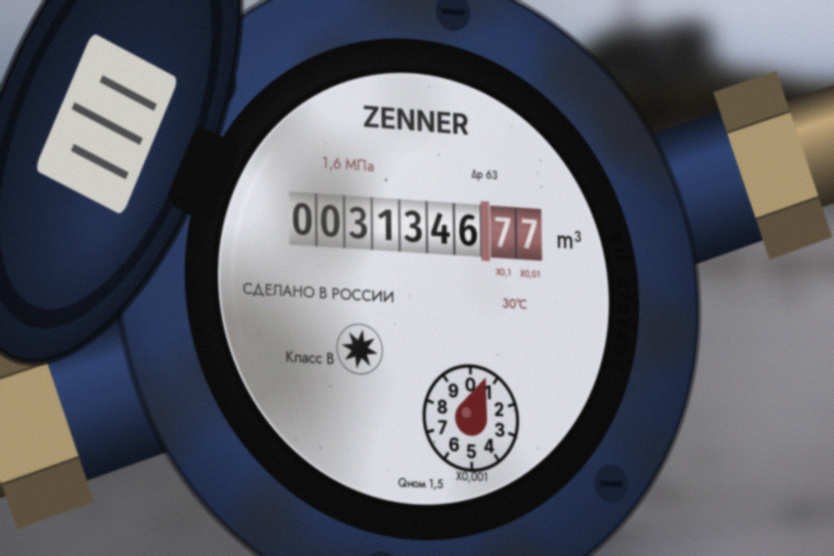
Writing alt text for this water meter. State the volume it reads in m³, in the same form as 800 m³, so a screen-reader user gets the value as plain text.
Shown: 31346.770 m³
